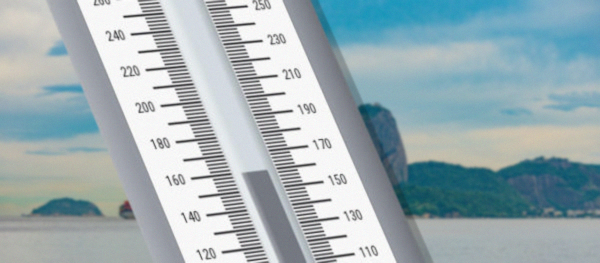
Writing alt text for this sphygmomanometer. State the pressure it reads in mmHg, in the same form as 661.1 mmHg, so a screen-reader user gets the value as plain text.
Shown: 160 mmHg
